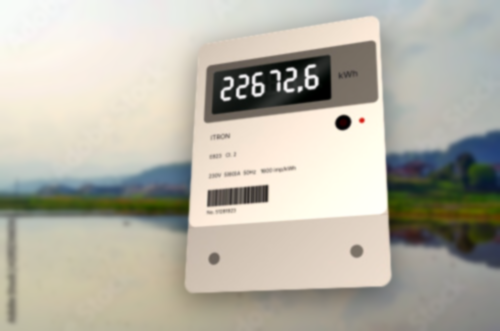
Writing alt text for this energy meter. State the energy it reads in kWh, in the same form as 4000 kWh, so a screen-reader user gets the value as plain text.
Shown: 22672.6 kWh
